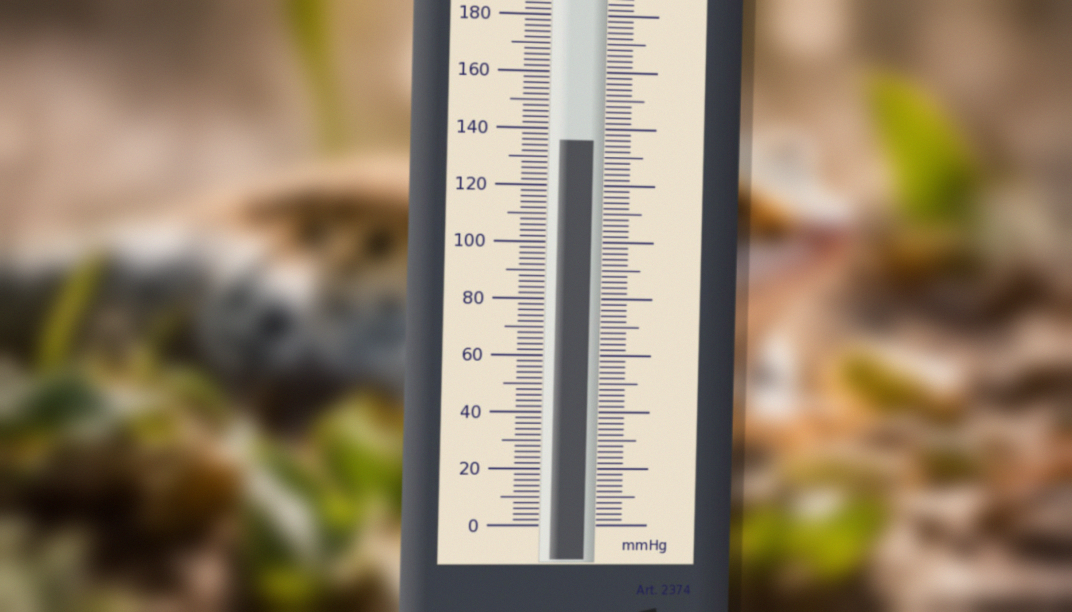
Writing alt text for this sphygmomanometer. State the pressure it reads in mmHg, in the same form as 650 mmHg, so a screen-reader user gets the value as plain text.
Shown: 136 mmHg
